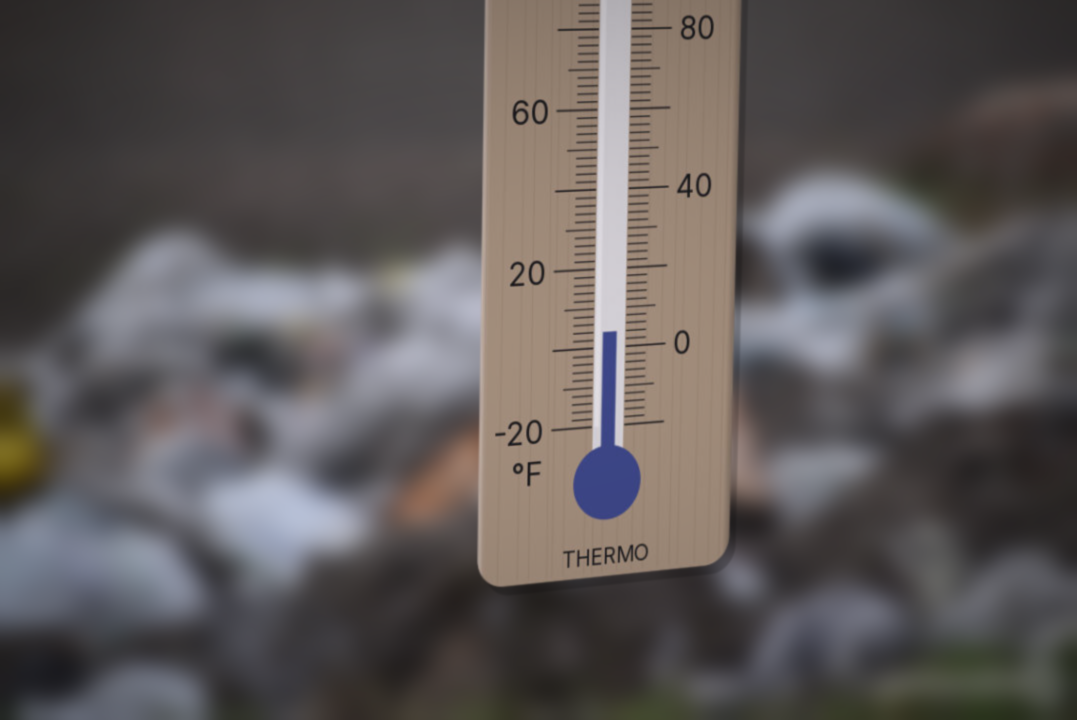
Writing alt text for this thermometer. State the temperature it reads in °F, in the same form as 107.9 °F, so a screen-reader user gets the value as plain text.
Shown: 4 °F
